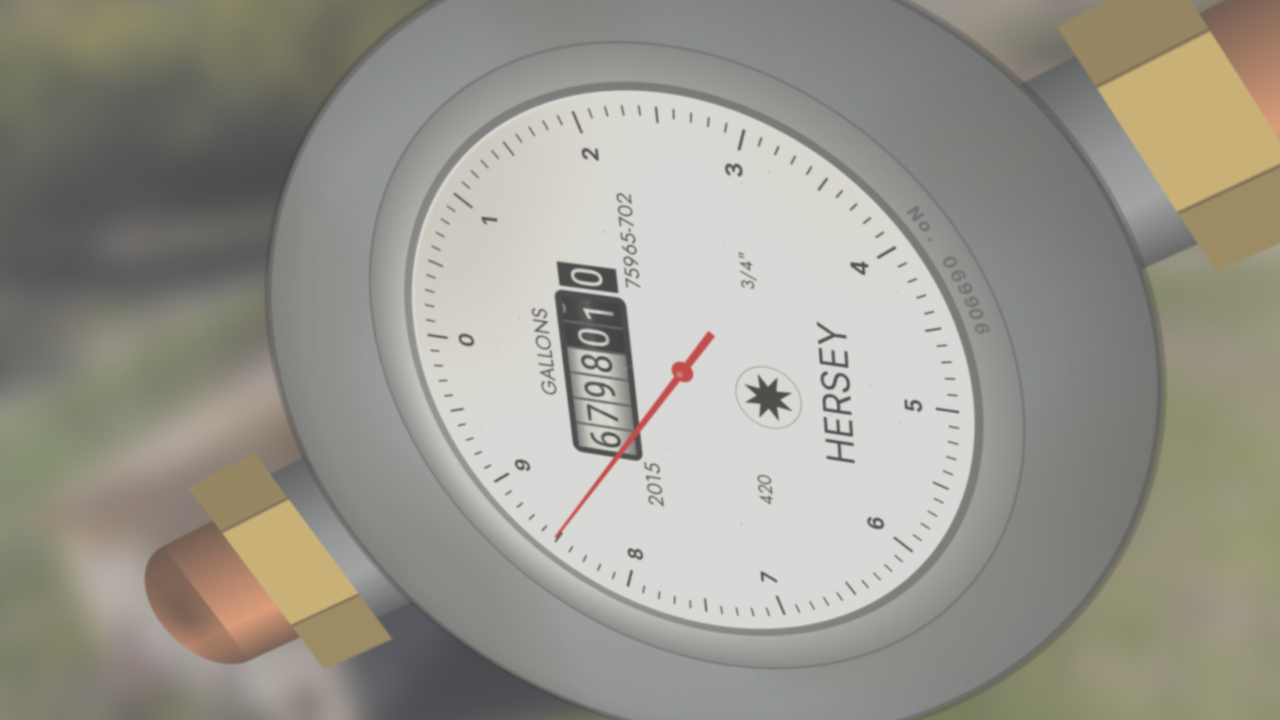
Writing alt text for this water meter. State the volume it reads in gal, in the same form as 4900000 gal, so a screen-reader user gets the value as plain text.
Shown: 6798008.5 gal
